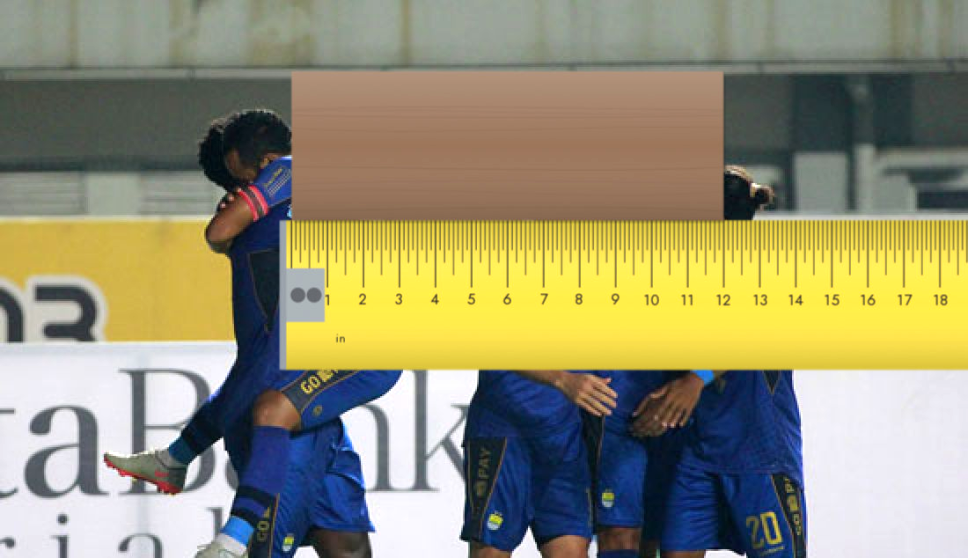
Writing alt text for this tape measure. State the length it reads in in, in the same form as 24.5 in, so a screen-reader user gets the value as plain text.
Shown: 12 in
